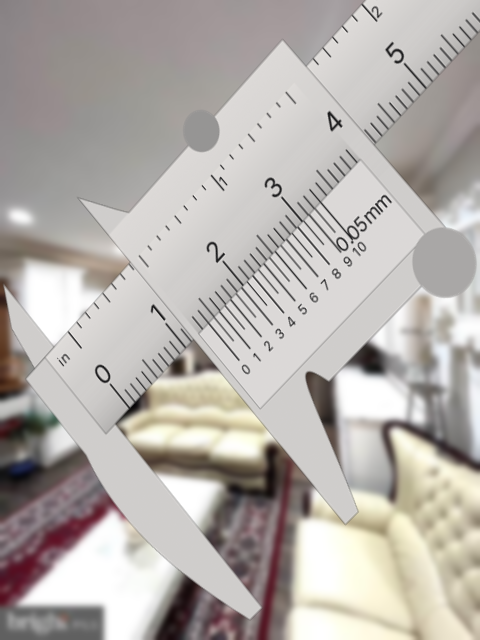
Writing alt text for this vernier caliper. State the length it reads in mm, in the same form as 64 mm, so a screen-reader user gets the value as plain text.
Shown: 14.0 mm
